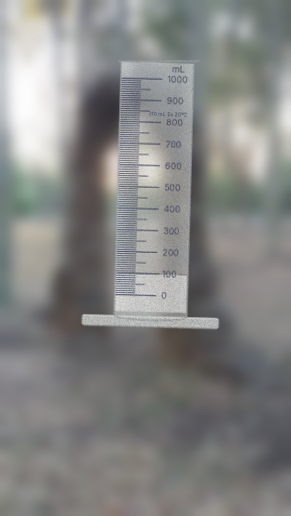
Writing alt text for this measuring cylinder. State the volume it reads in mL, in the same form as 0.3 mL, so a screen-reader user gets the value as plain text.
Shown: 100 mL
